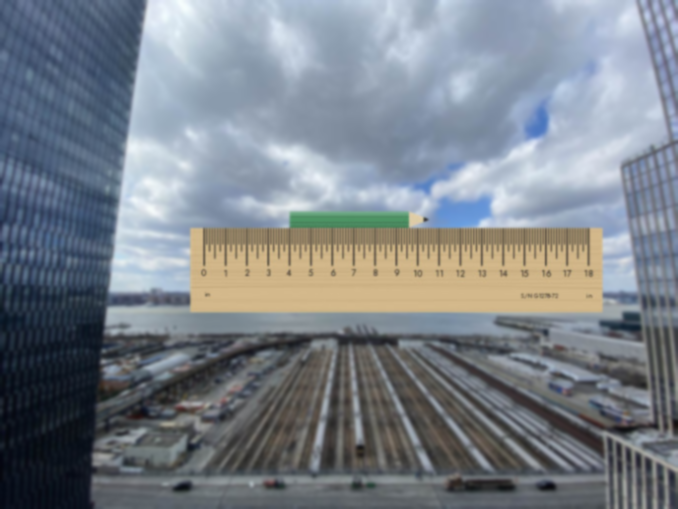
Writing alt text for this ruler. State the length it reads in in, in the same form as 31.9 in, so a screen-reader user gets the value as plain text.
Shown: 6.5 in
